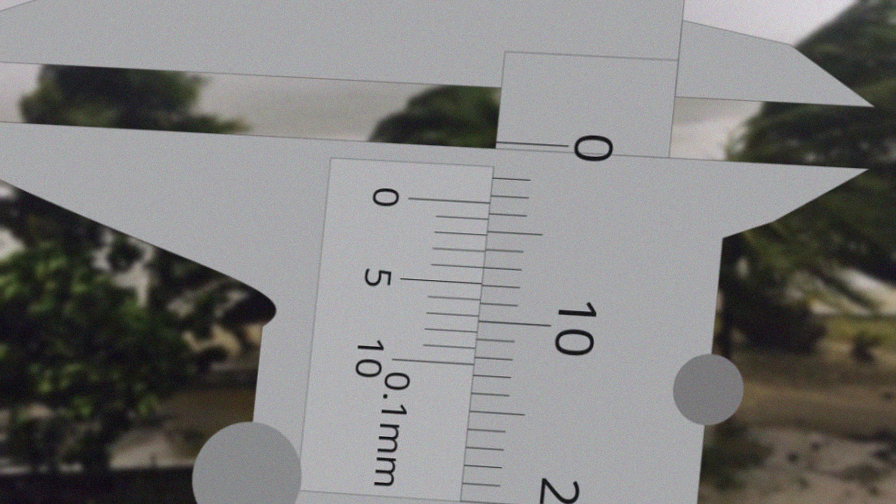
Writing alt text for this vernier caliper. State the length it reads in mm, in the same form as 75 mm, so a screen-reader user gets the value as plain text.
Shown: 3.4 mm
